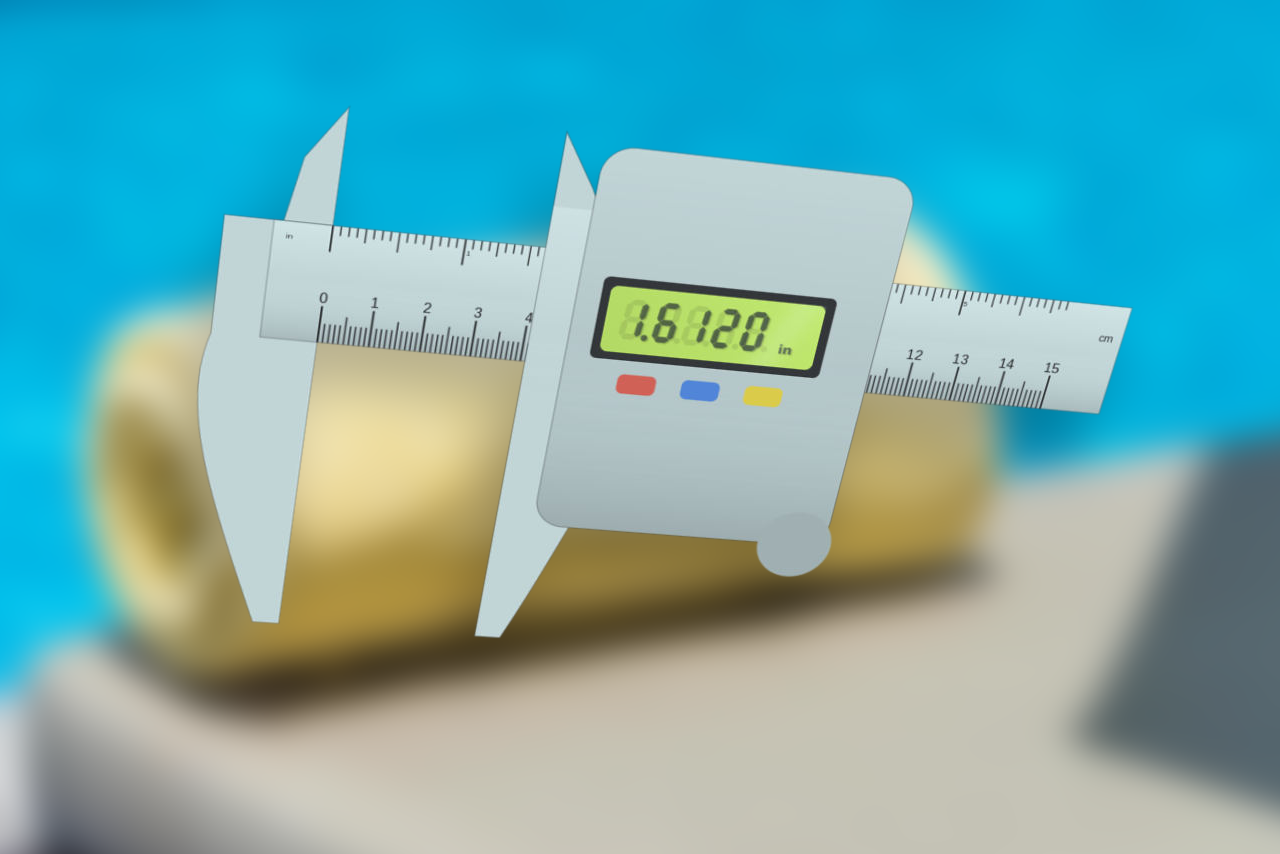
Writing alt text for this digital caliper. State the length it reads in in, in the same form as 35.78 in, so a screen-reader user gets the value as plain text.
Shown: 1.6120 in
